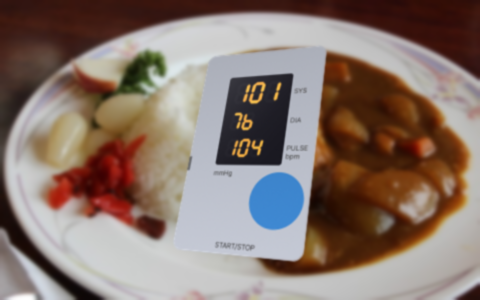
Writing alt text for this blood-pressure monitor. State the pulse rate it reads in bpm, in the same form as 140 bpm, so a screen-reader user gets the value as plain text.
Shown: 104 bpm
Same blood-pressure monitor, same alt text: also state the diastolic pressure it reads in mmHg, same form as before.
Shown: 76 mmHg
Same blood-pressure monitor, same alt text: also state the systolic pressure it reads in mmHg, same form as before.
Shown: 101 mmHg
